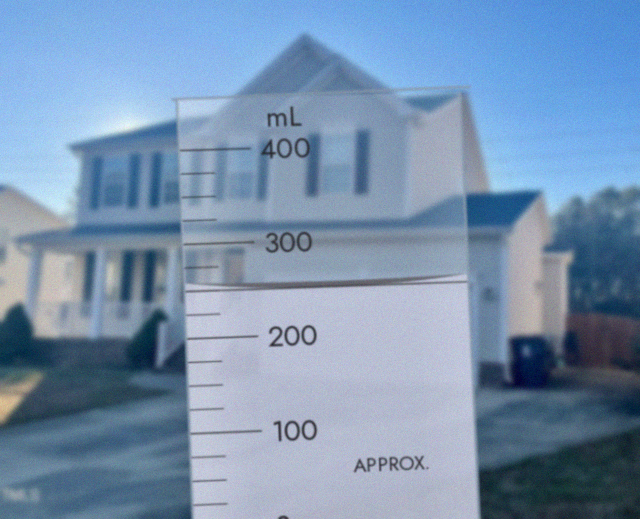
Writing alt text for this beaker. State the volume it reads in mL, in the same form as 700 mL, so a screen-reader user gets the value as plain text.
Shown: 250 mL
